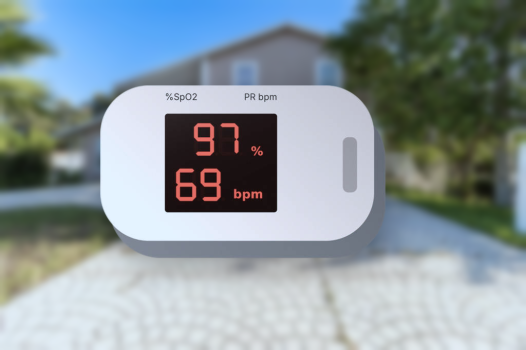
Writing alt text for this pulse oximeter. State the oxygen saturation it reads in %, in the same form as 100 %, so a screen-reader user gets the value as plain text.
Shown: 97 %
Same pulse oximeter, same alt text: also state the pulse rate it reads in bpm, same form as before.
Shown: 69 bpm
